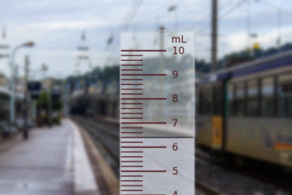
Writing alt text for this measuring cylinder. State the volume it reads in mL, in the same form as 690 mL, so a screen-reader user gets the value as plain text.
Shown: 6.4 mL
